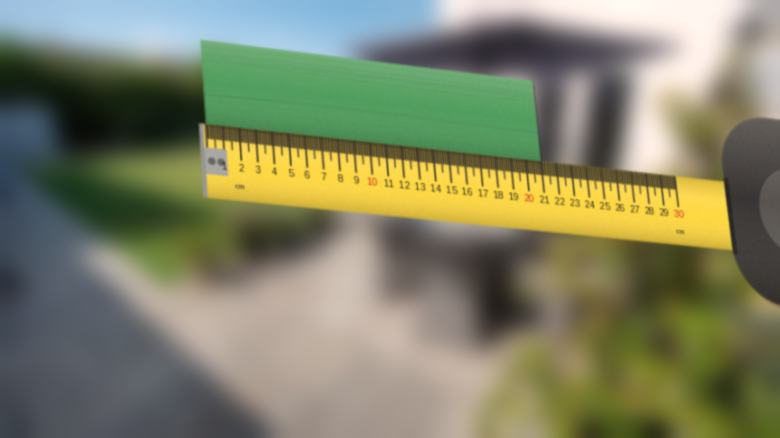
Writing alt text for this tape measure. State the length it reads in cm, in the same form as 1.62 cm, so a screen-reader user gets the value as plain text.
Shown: 21 cm
